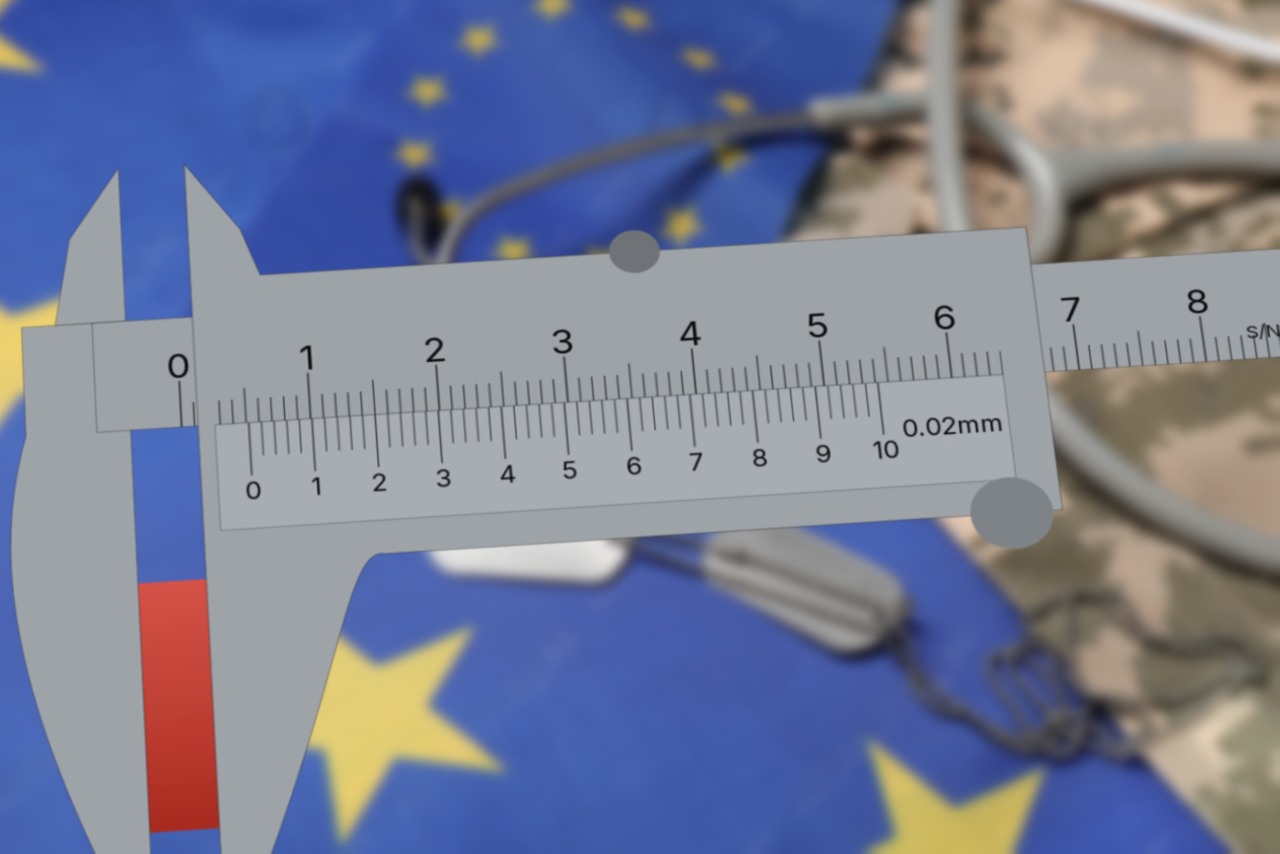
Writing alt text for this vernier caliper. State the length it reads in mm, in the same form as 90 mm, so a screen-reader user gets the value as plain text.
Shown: 5.2 mm
